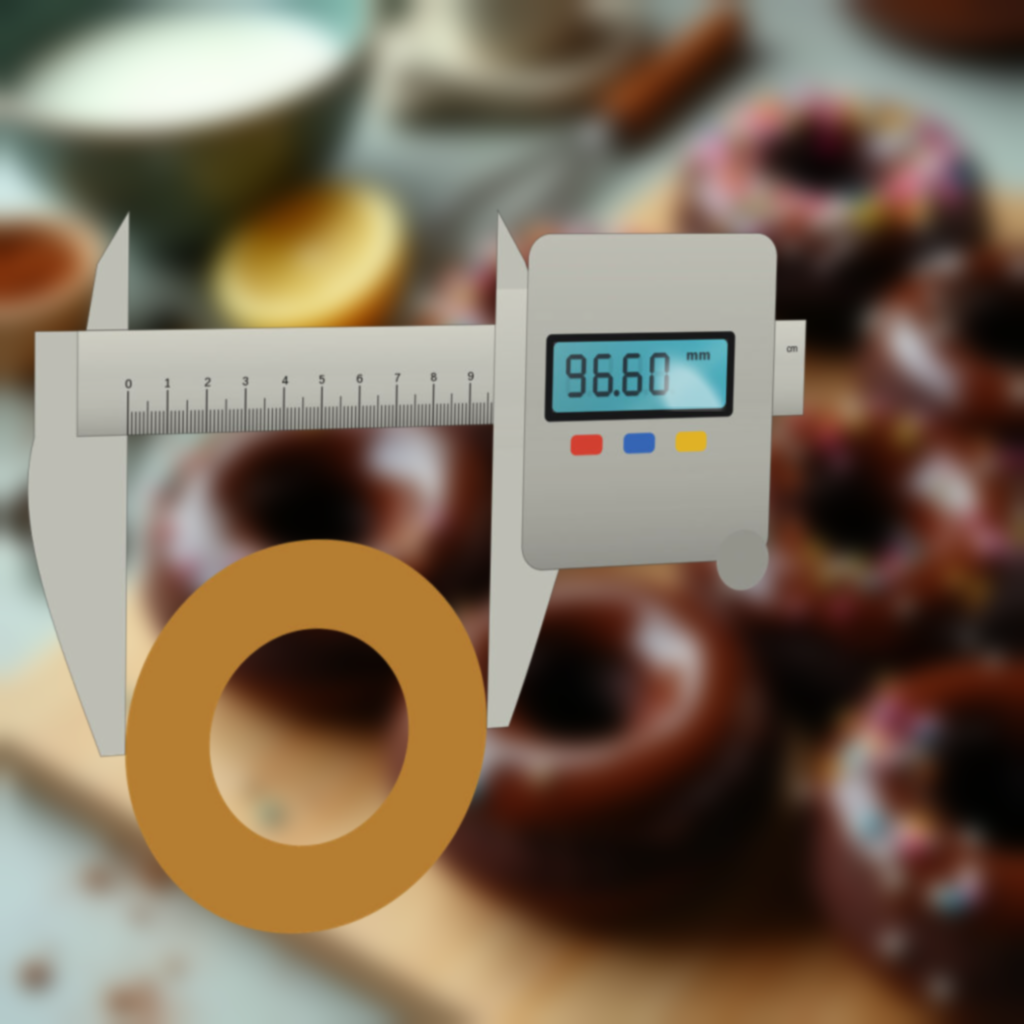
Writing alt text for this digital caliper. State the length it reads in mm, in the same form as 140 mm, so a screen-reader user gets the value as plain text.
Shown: 96.60 mm
